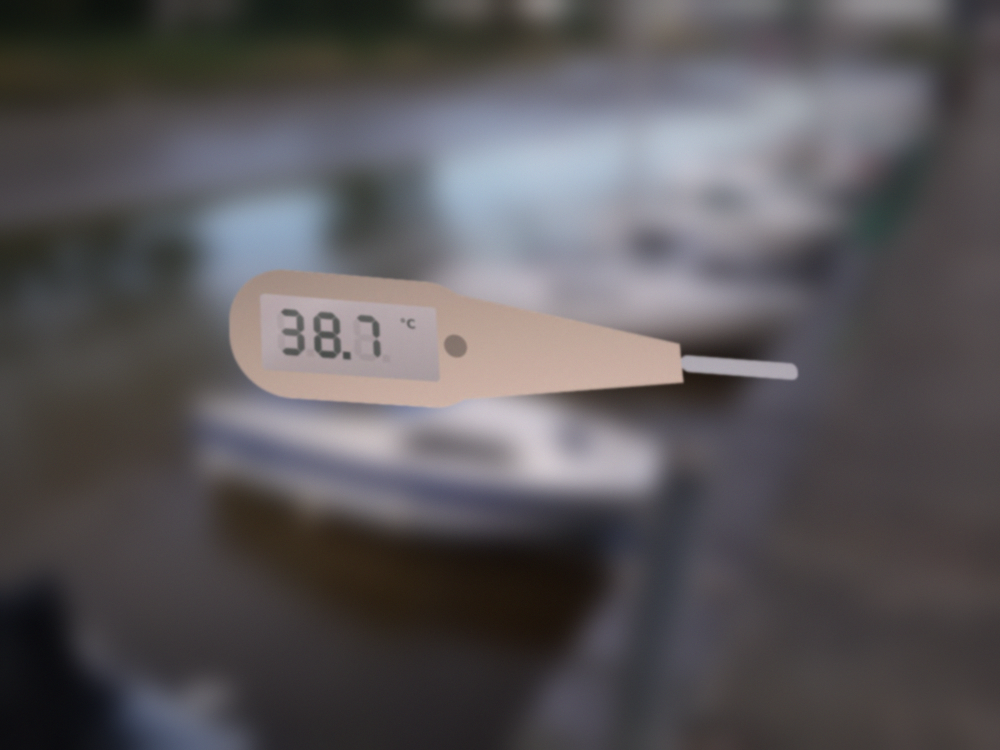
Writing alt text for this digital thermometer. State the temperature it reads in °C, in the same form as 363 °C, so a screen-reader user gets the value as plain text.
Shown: 38.7 °C
